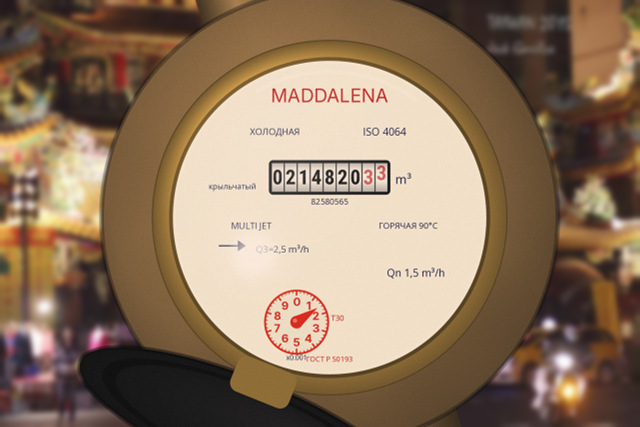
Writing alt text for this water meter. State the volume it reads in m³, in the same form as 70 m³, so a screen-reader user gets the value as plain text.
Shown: 214820.331 m³
